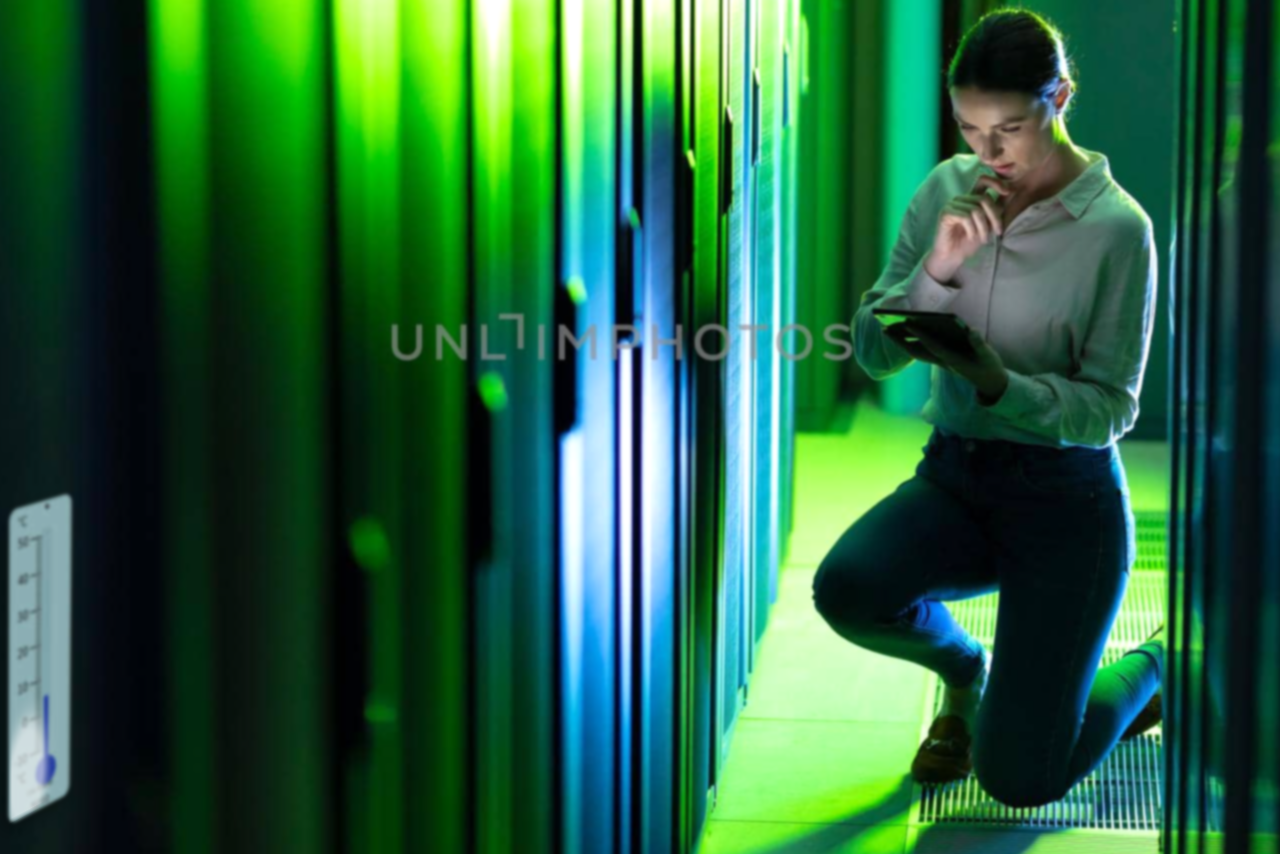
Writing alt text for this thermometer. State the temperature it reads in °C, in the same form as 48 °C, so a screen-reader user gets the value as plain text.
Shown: 5 °C
